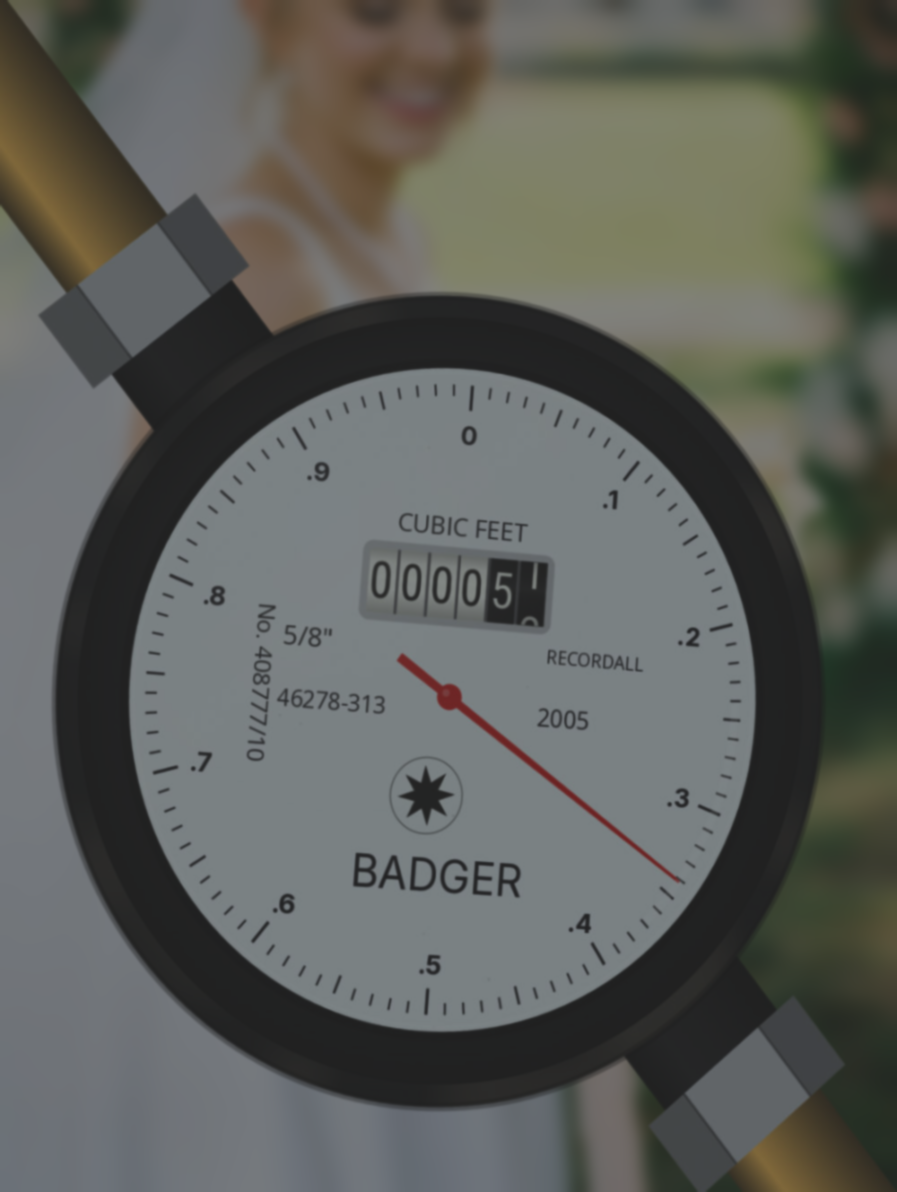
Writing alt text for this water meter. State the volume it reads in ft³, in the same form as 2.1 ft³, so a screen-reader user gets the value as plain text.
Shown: 51.34 ft³
